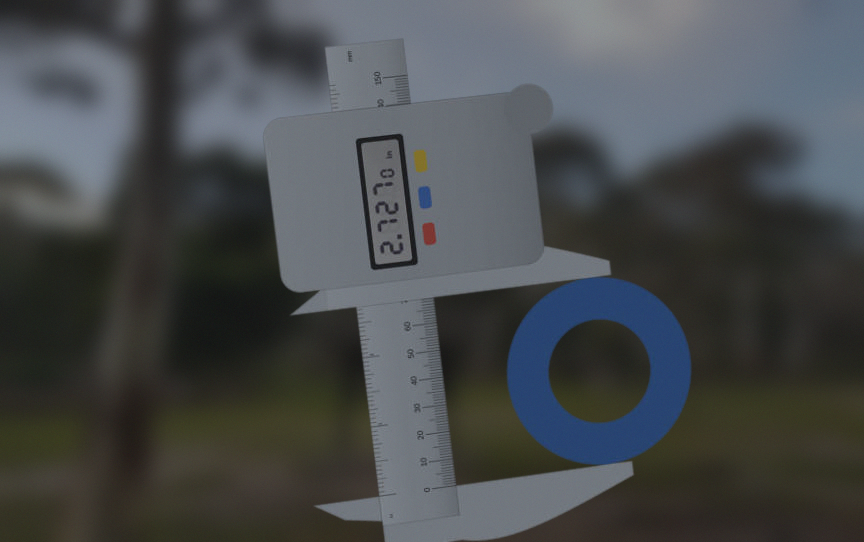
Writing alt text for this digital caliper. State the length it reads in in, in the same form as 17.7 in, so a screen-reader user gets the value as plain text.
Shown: 2.7270 in
